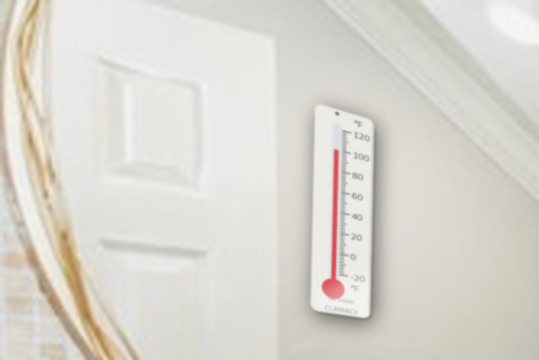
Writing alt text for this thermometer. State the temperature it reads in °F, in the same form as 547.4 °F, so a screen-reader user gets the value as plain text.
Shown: 100 °F
